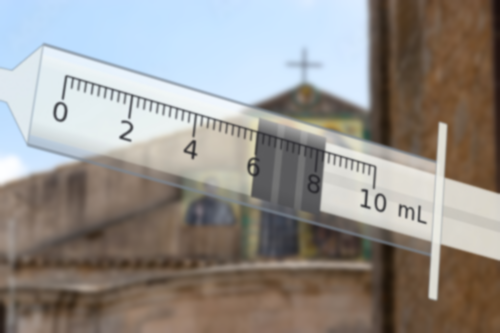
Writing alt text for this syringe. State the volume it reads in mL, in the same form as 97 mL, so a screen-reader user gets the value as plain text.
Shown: 6 mL
